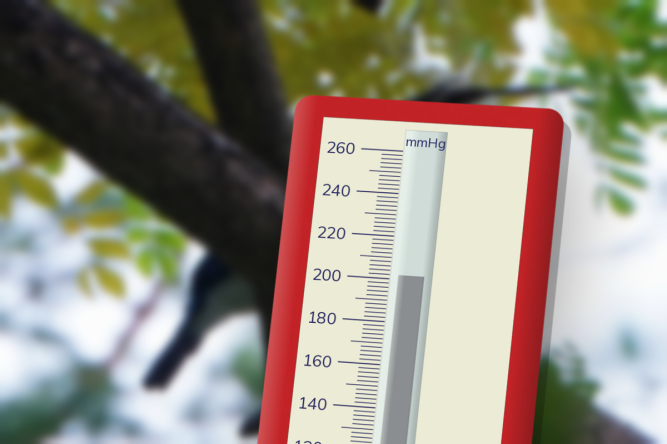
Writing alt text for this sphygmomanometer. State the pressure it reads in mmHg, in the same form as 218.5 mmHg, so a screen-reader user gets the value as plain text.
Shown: 202 mmHg
